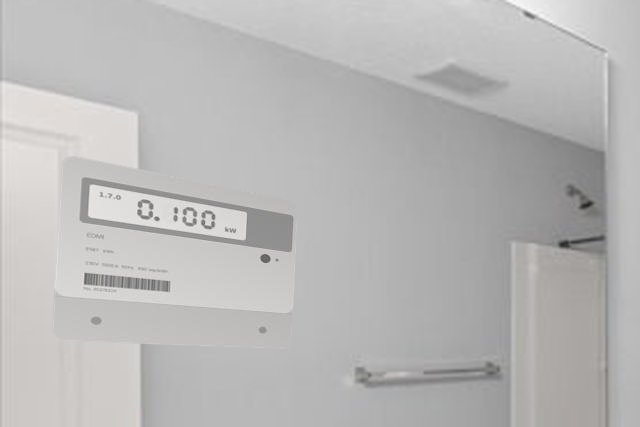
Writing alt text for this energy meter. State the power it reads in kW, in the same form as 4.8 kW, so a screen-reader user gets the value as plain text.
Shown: 0.100 kW
